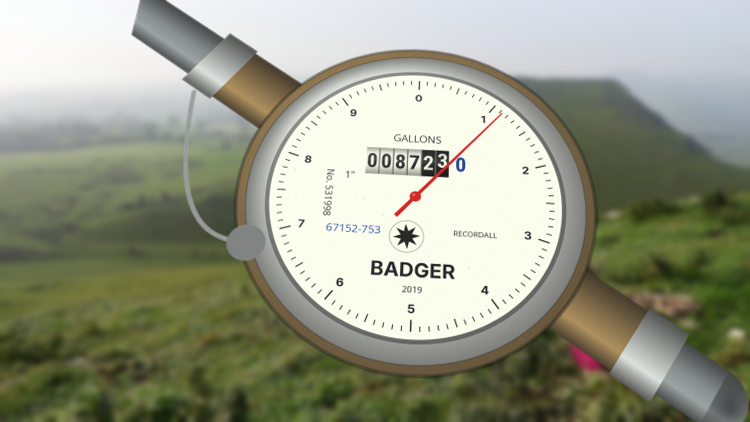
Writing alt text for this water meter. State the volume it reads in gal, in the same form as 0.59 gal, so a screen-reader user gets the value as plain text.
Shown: 87231.1 gal
